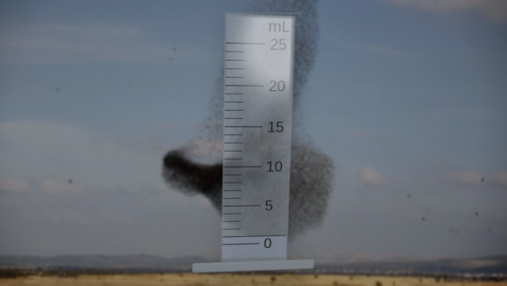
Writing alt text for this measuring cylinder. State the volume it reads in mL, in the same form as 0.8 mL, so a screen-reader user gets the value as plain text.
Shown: 1 mL
